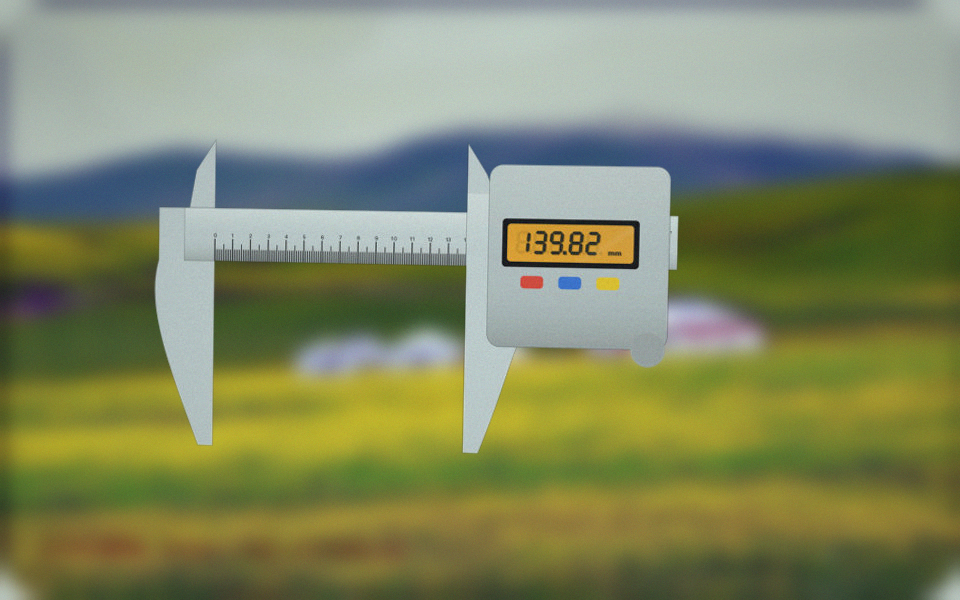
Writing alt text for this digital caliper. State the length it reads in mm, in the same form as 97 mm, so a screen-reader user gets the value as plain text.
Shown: 139.82 mm
